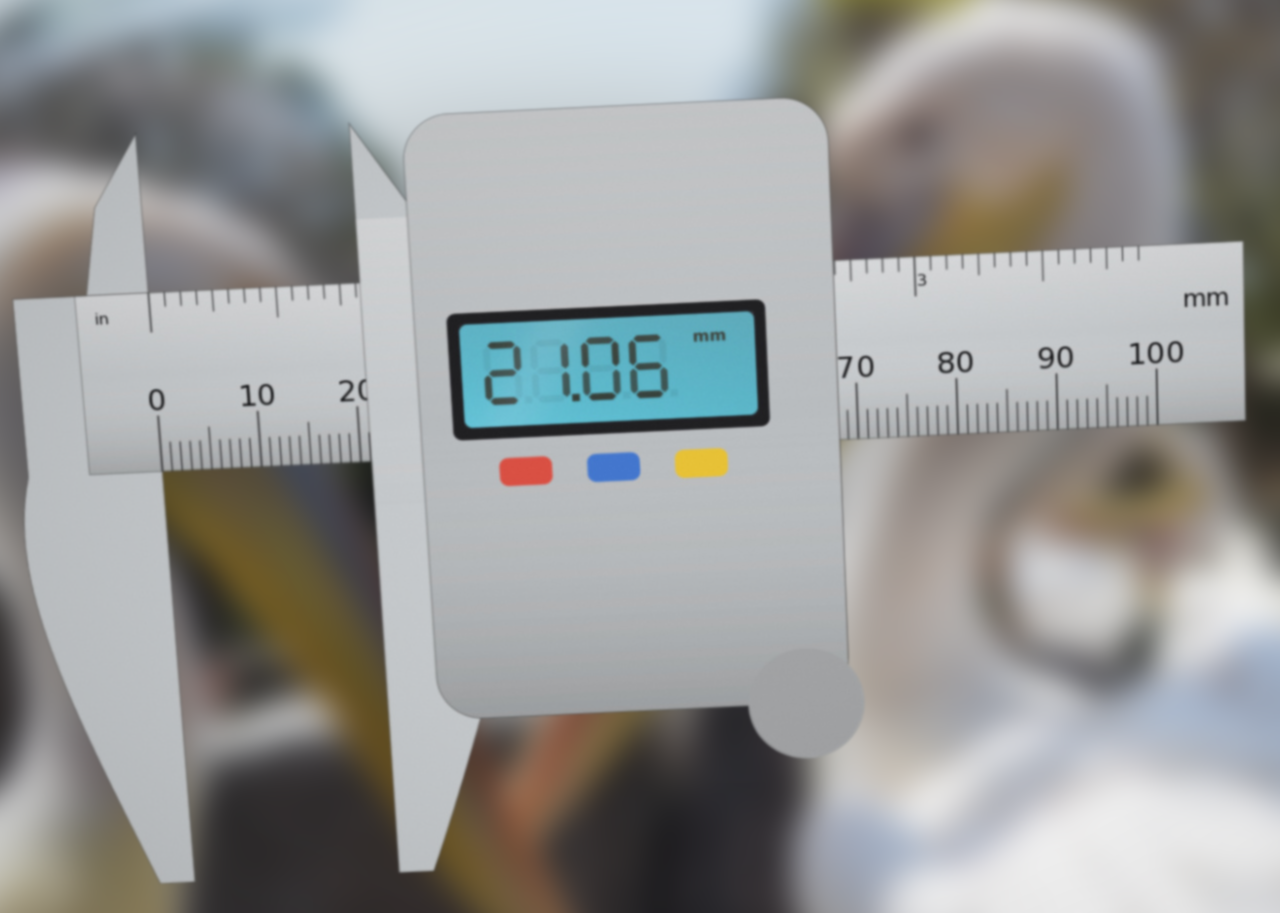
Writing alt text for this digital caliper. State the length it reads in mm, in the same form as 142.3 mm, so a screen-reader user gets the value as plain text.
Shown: 21.06 mm
